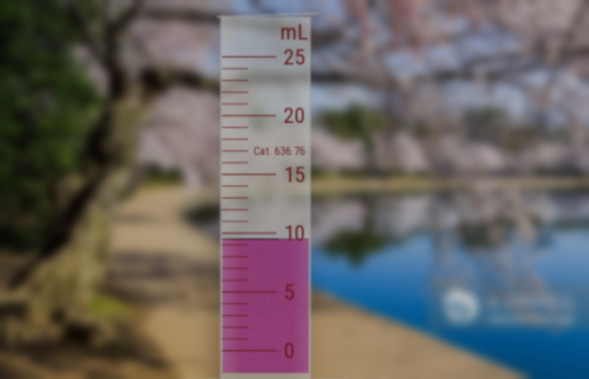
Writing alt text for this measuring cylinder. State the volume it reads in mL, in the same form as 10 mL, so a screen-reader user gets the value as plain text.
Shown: 9.5 mL
